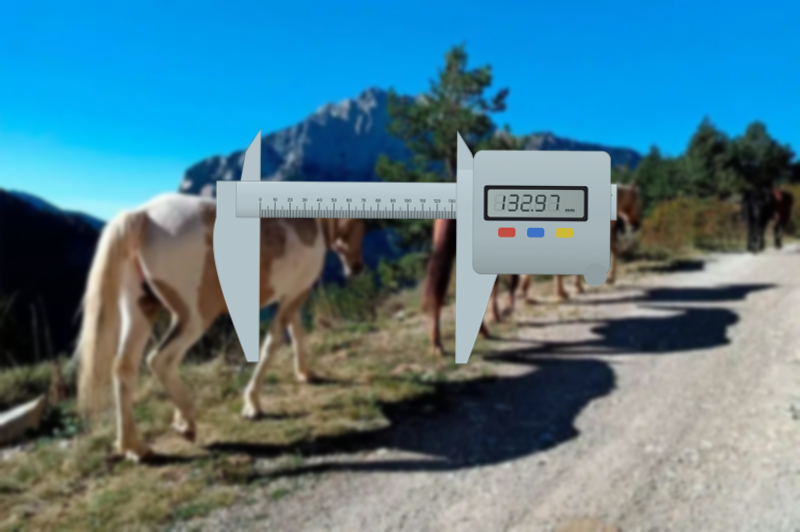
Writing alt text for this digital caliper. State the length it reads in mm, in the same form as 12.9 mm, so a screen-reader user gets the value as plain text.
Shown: 132.97 mm
